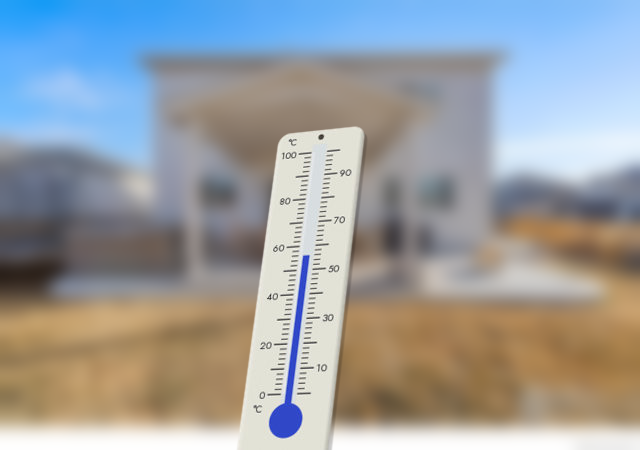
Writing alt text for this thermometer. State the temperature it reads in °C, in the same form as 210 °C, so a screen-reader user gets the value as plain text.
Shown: 56 °C
